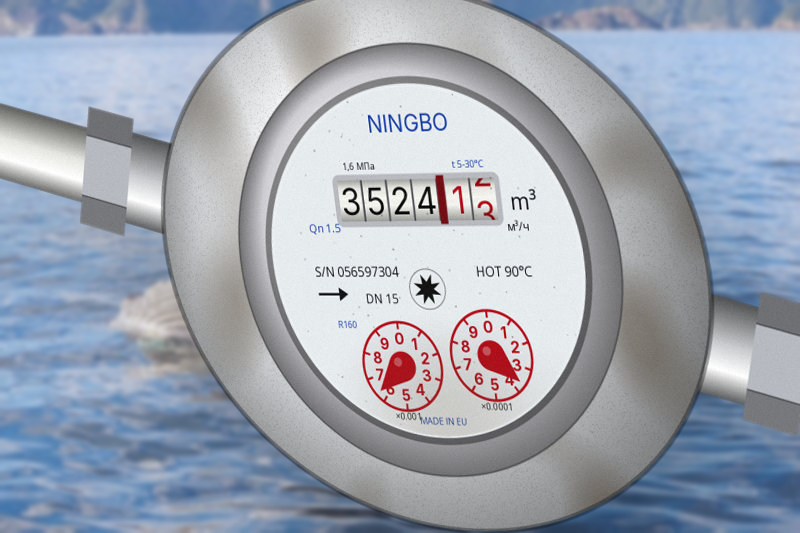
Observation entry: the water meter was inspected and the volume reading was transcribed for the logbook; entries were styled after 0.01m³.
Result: 3524.1263m³
